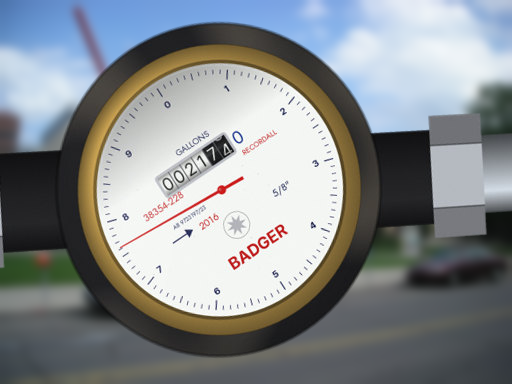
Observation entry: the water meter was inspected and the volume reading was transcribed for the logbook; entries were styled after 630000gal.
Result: 21737.6gal
